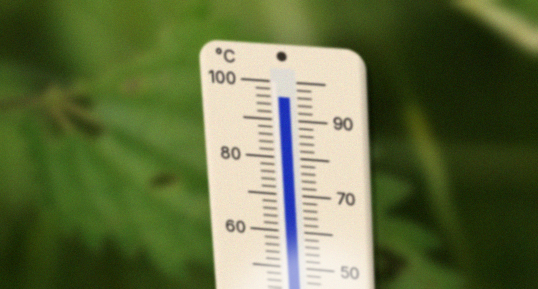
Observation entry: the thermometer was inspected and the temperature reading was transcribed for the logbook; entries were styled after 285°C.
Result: 96°C
